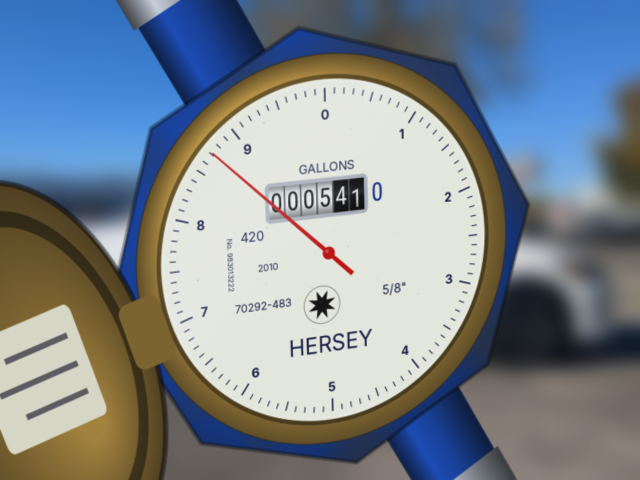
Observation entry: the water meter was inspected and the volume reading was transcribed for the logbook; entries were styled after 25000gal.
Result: 5408.7gal
